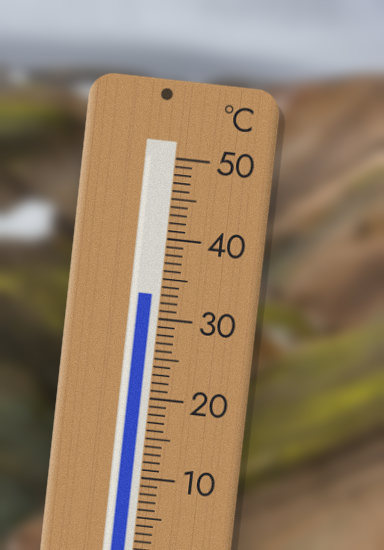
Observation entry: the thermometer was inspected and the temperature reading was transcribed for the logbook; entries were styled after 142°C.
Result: 33°C
